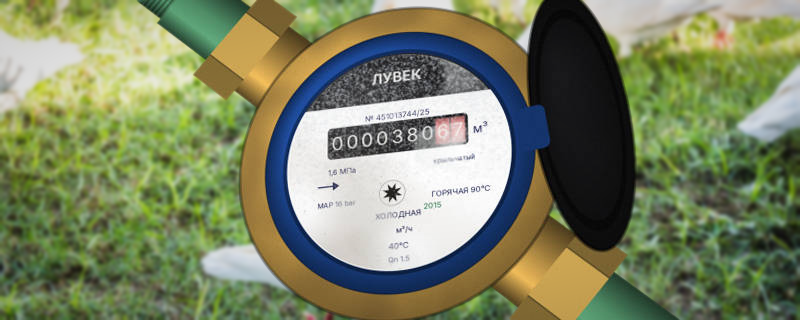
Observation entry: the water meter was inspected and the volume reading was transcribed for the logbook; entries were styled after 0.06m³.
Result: 380.67m³
